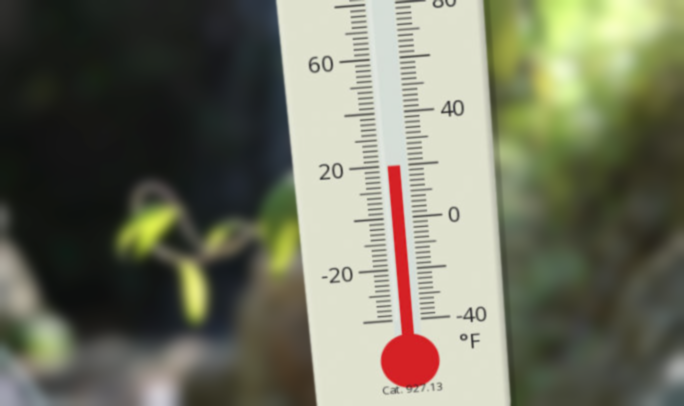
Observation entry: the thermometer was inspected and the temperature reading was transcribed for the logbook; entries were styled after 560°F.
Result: 20°F
